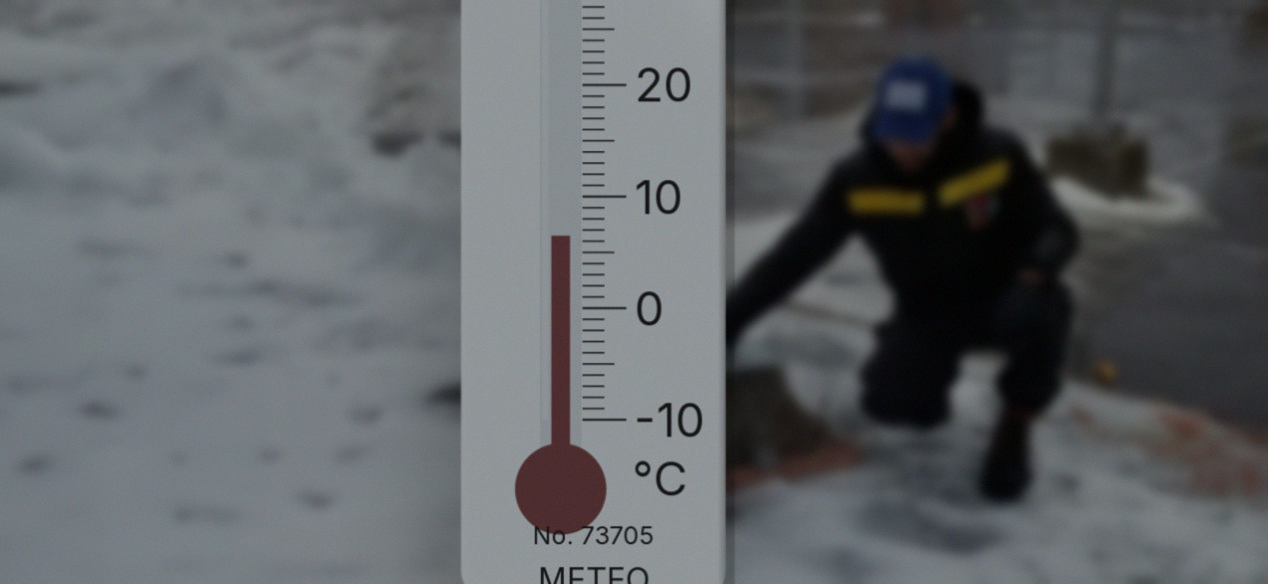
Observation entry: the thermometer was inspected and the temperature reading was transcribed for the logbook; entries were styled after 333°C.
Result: 6.5°C
